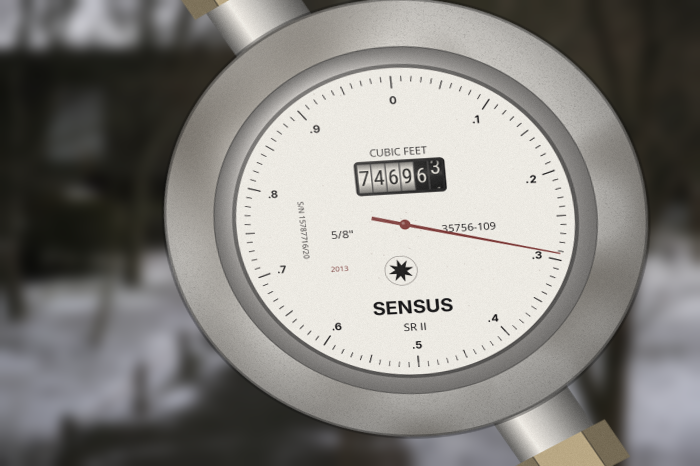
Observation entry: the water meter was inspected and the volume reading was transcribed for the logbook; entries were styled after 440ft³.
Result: 746963.29ft³
